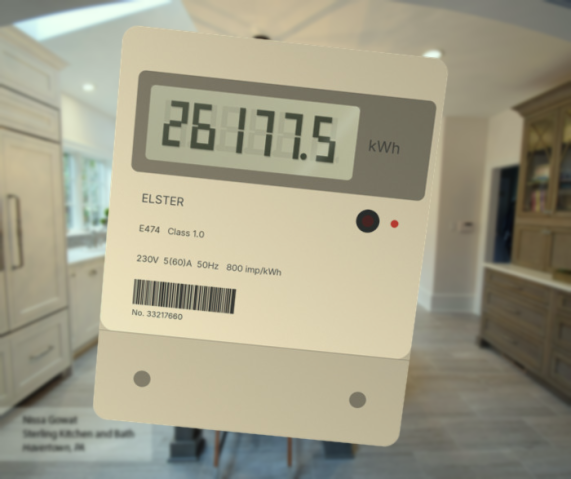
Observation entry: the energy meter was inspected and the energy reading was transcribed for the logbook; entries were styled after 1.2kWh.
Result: 26177.5kWh
